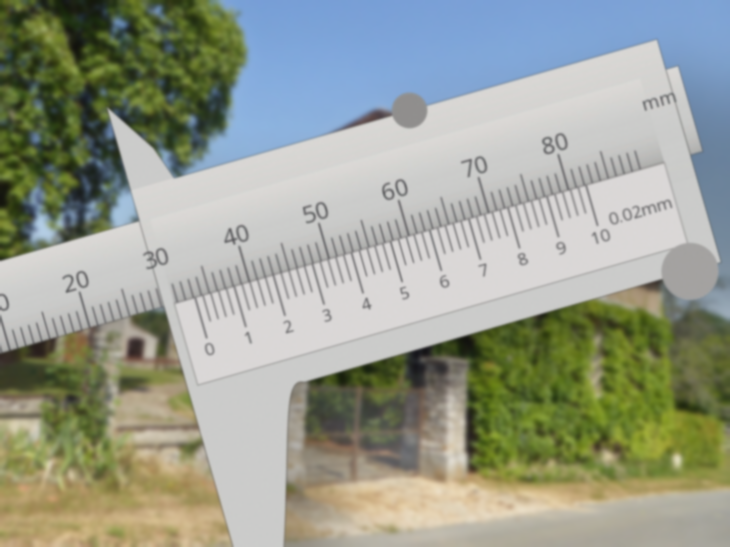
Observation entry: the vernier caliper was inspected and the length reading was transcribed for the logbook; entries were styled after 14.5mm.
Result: 33.2mm
